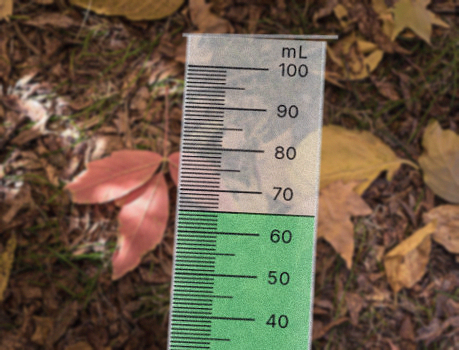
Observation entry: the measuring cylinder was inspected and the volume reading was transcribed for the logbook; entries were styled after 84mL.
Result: 65mL
